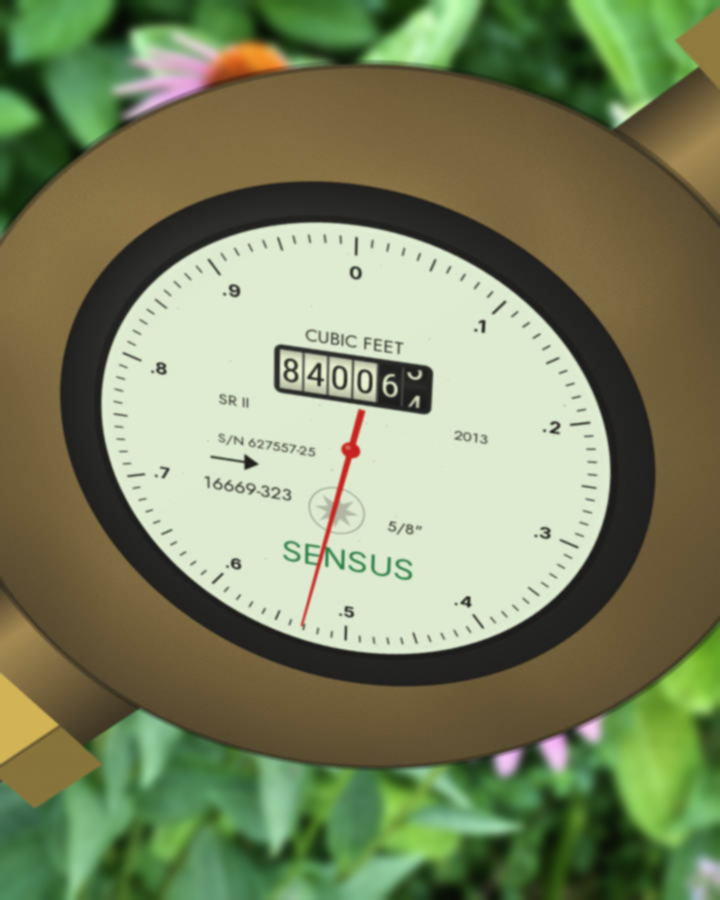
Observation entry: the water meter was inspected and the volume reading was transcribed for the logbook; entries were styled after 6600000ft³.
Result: 840063.53ft³
